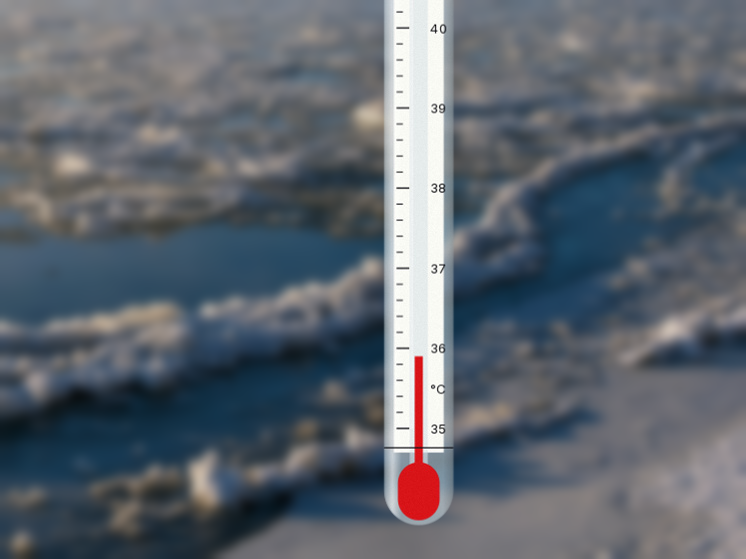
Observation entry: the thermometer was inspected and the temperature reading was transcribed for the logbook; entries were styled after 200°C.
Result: 35.9°C
